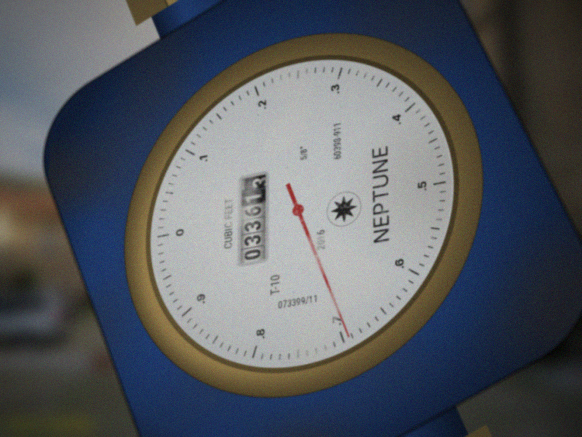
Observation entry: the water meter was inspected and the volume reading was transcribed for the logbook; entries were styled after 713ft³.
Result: 33612.69ft³
